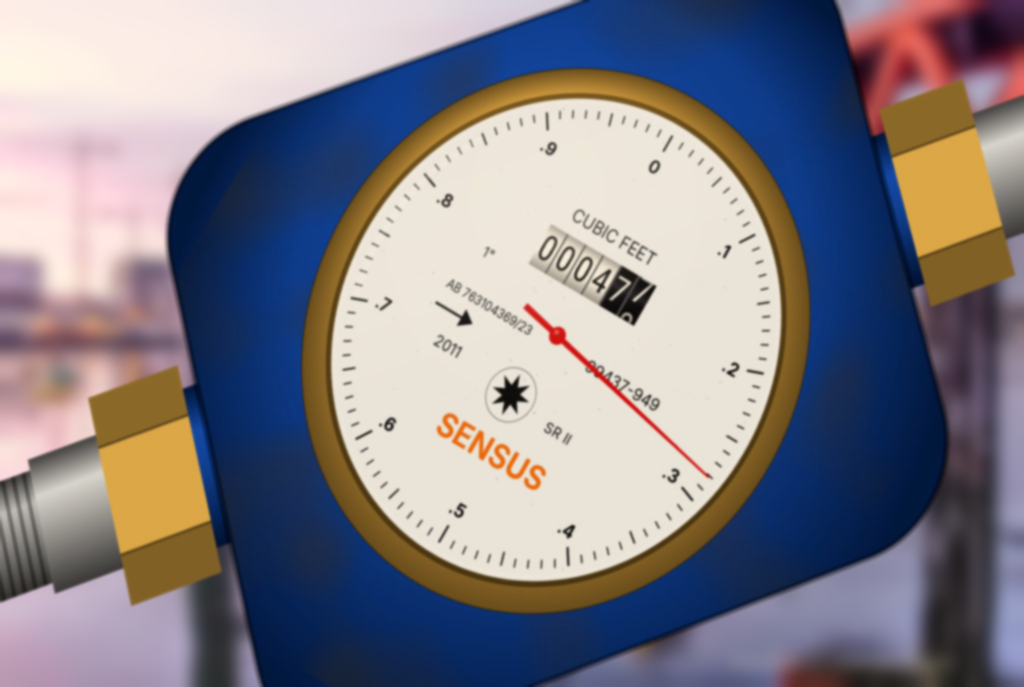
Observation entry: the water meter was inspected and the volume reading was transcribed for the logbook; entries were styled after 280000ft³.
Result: 477.28ft³
